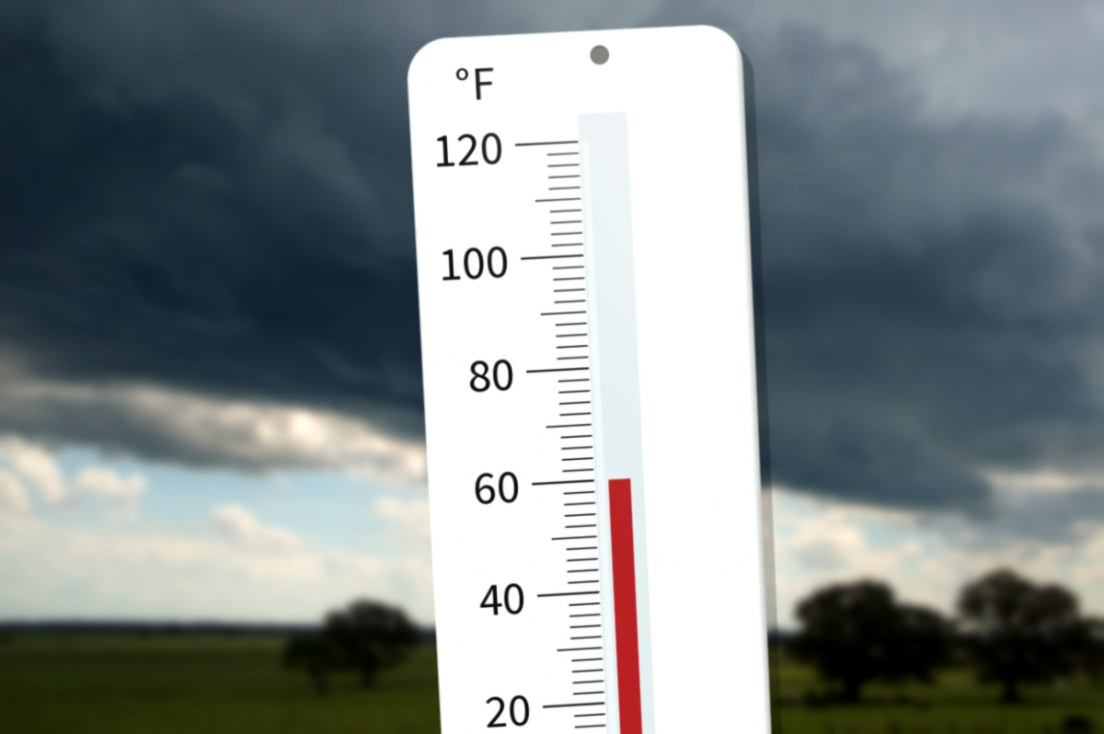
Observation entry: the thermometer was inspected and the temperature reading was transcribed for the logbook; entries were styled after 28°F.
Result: 60°F
